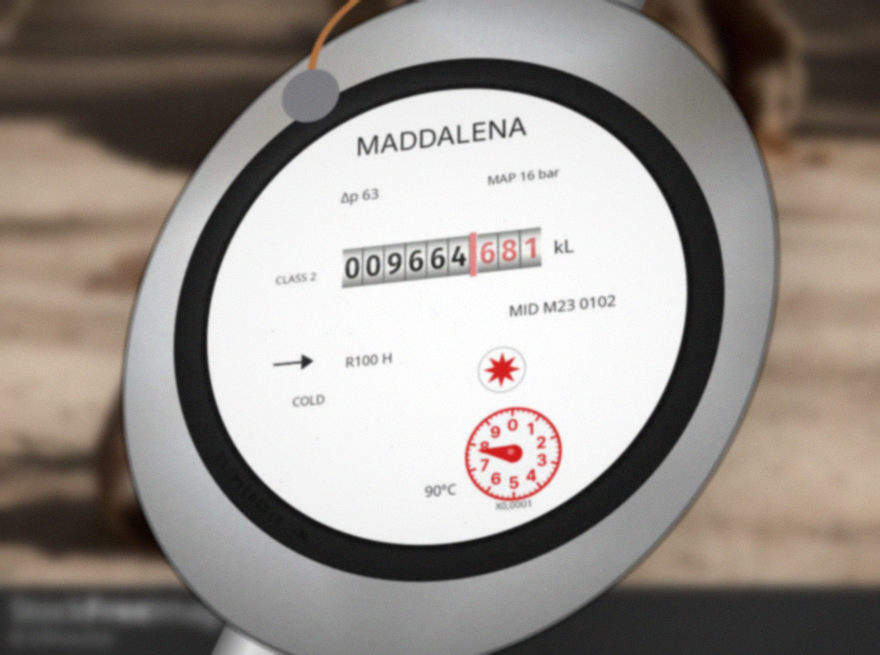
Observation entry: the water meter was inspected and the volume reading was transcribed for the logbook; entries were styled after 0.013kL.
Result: 9664.6817kL
